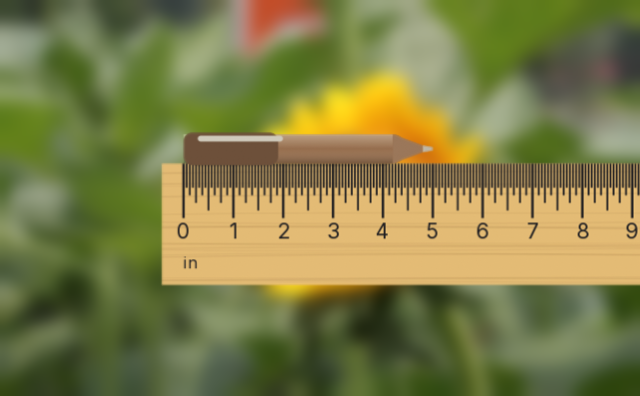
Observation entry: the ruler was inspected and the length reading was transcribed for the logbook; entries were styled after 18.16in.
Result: 5in
